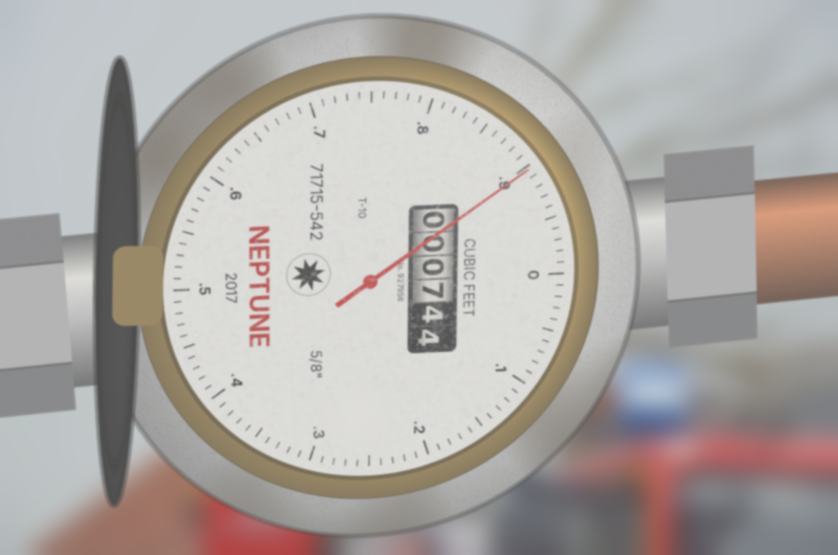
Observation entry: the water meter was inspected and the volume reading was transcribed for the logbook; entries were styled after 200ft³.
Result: 743.90ft³
